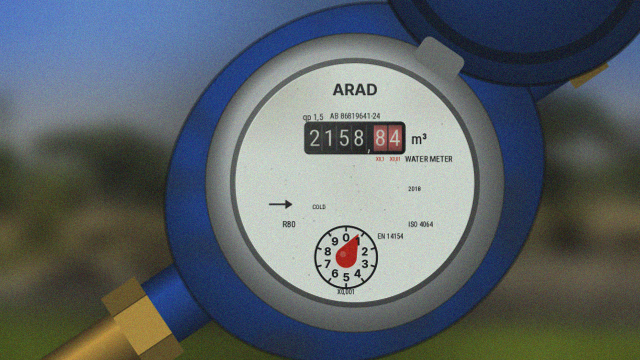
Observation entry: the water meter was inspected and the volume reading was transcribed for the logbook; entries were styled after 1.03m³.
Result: 2158.840m³
